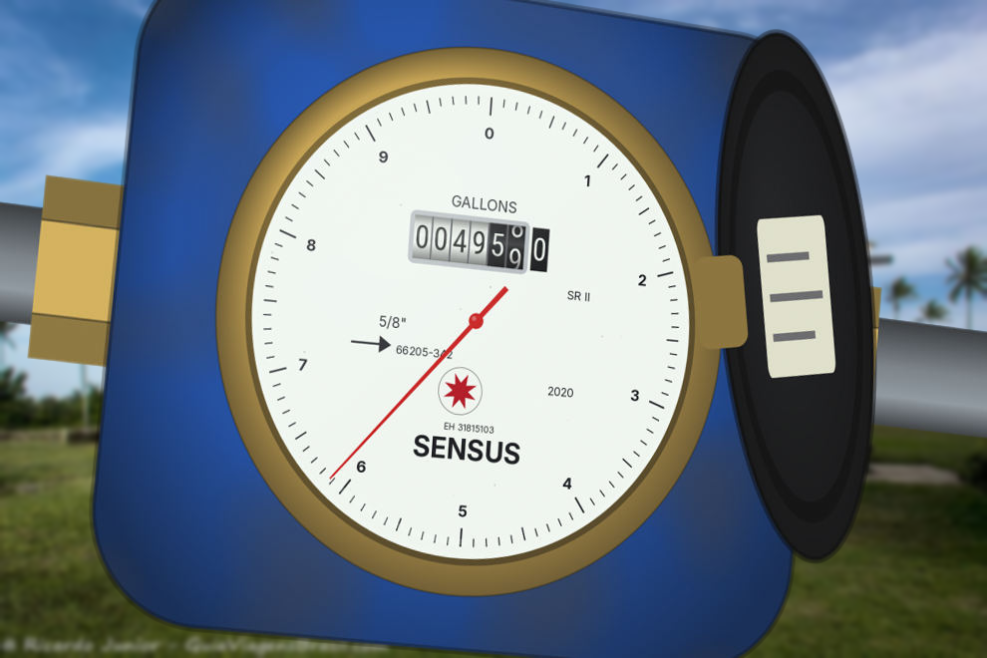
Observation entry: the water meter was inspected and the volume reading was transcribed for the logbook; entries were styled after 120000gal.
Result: 49586.1gal
